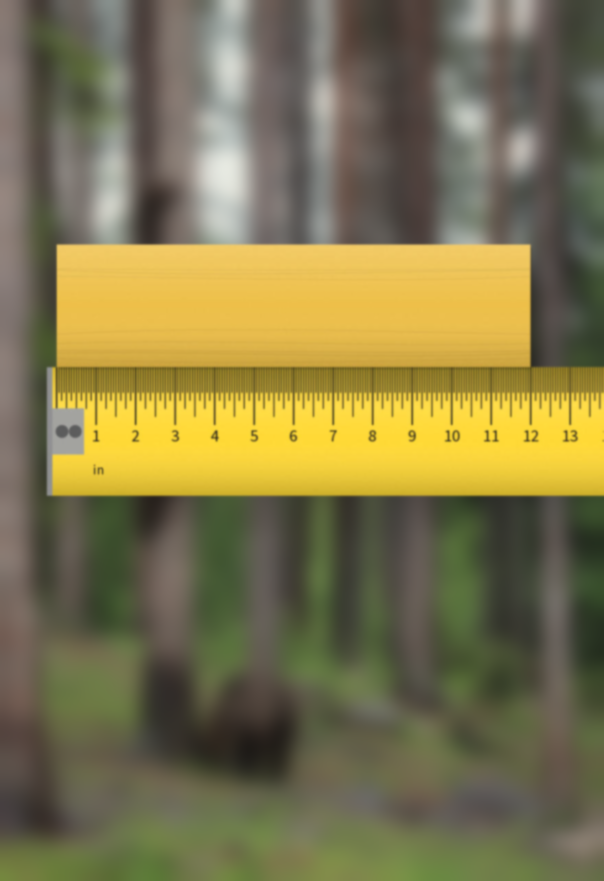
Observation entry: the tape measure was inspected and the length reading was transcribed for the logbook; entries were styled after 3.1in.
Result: 12in
